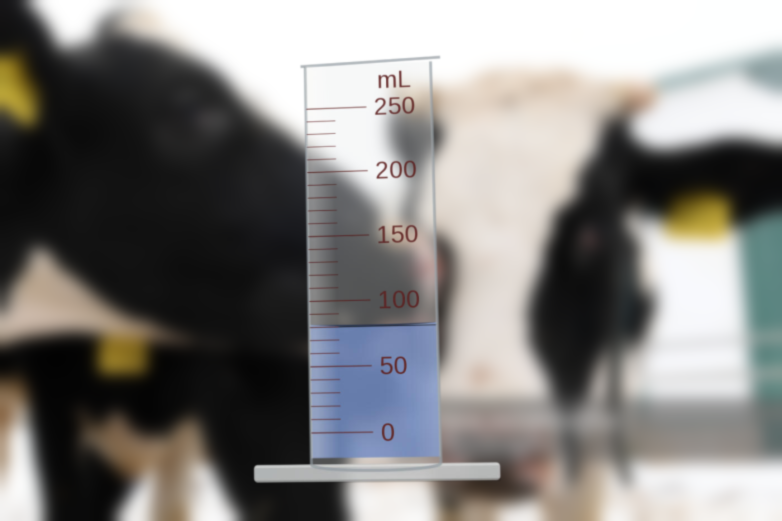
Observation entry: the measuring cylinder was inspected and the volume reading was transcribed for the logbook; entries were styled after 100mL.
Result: 80mL
